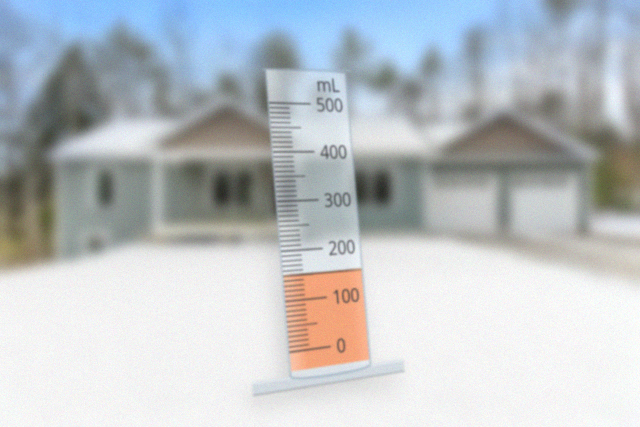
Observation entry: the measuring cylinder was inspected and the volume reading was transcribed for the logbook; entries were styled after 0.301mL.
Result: 150mL
